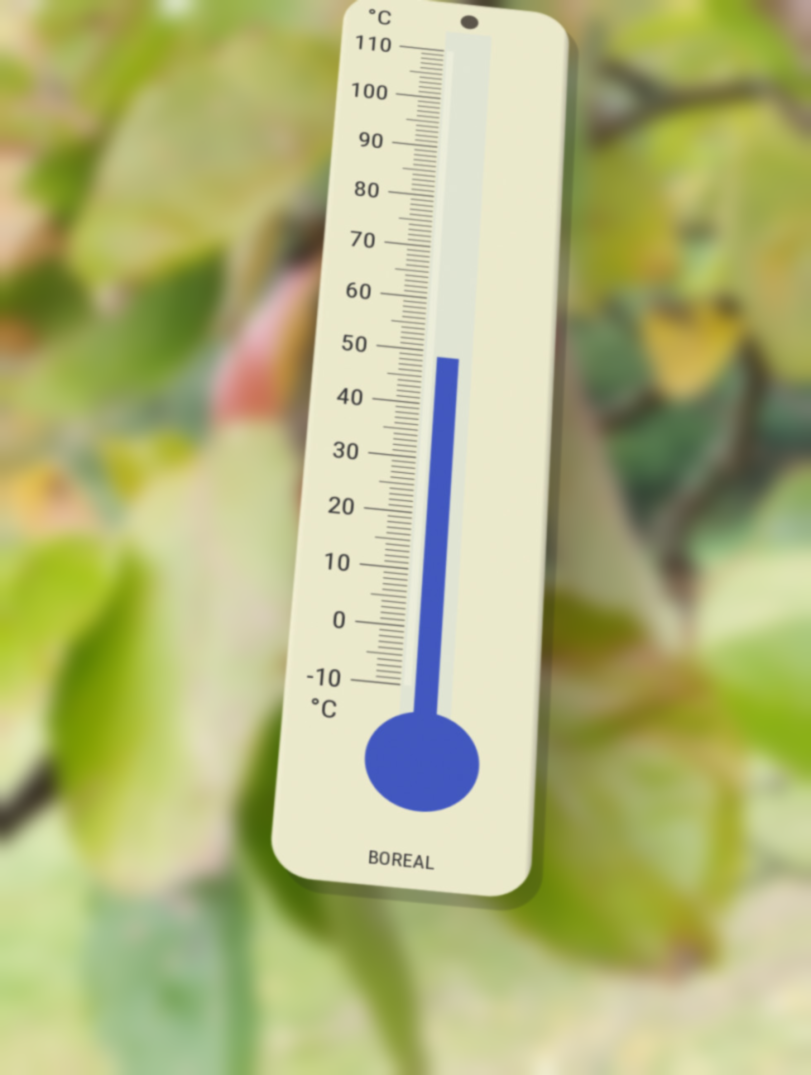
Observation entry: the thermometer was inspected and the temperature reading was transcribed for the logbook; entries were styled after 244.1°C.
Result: 49°C
